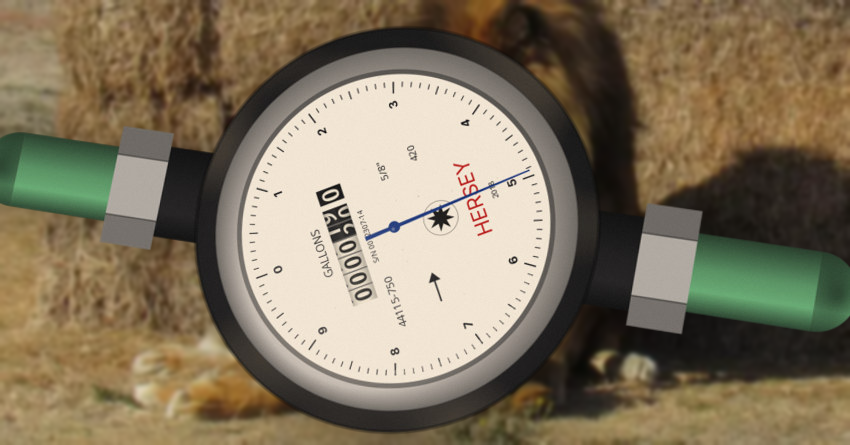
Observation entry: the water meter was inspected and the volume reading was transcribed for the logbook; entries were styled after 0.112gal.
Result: 194.9gal
